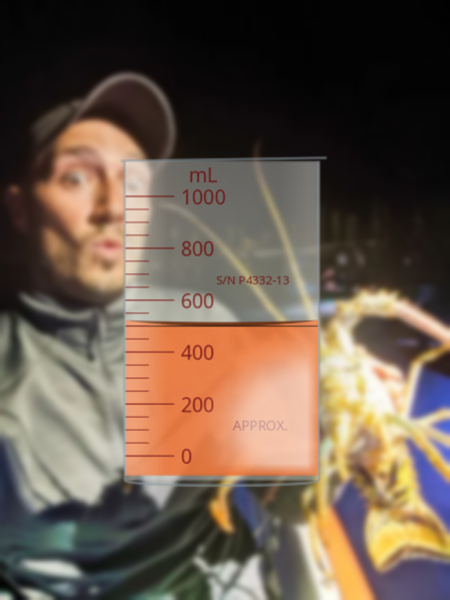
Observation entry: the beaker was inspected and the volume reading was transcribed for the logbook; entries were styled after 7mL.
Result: 500mL
